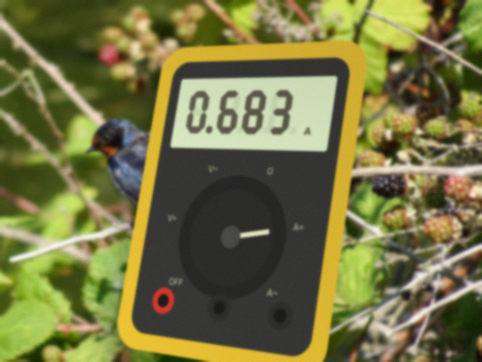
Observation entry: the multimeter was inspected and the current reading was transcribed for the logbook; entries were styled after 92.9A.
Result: 0.683A
